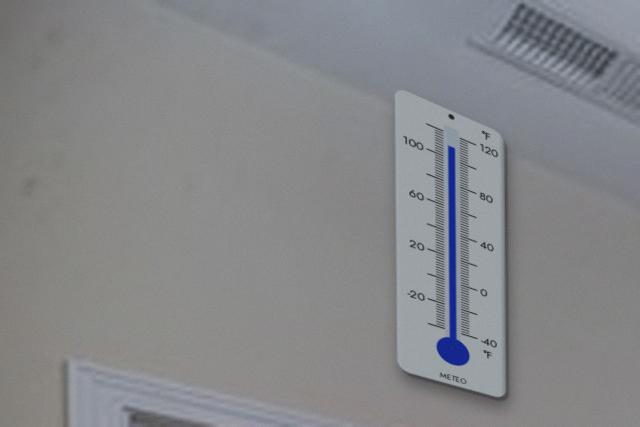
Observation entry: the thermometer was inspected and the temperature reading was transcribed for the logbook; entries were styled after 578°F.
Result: 110°F
